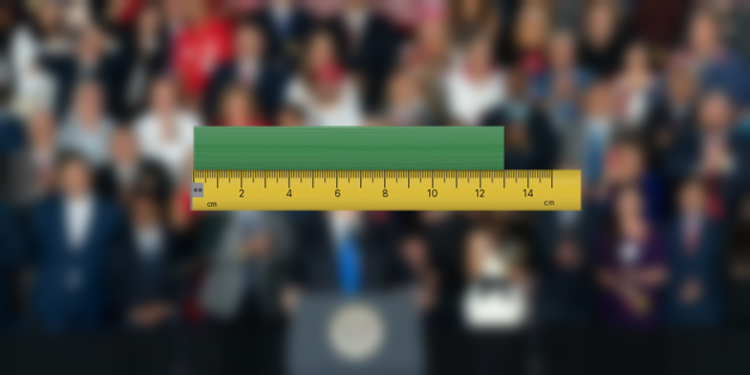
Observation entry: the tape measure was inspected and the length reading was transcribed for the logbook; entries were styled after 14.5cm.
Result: 13cm
